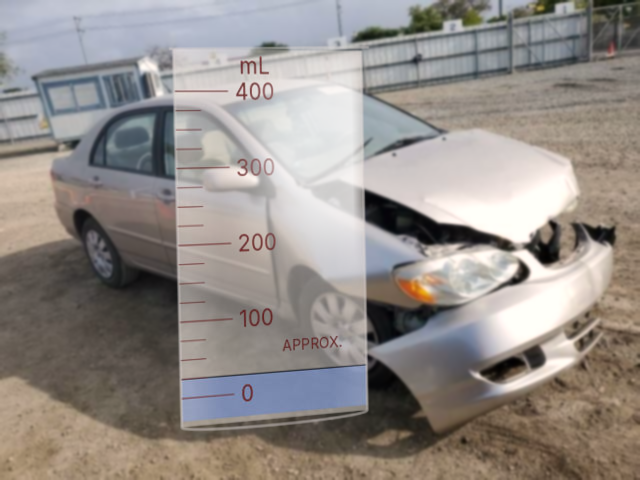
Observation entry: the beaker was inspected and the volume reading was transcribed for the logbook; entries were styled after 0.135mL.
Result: 25mL
